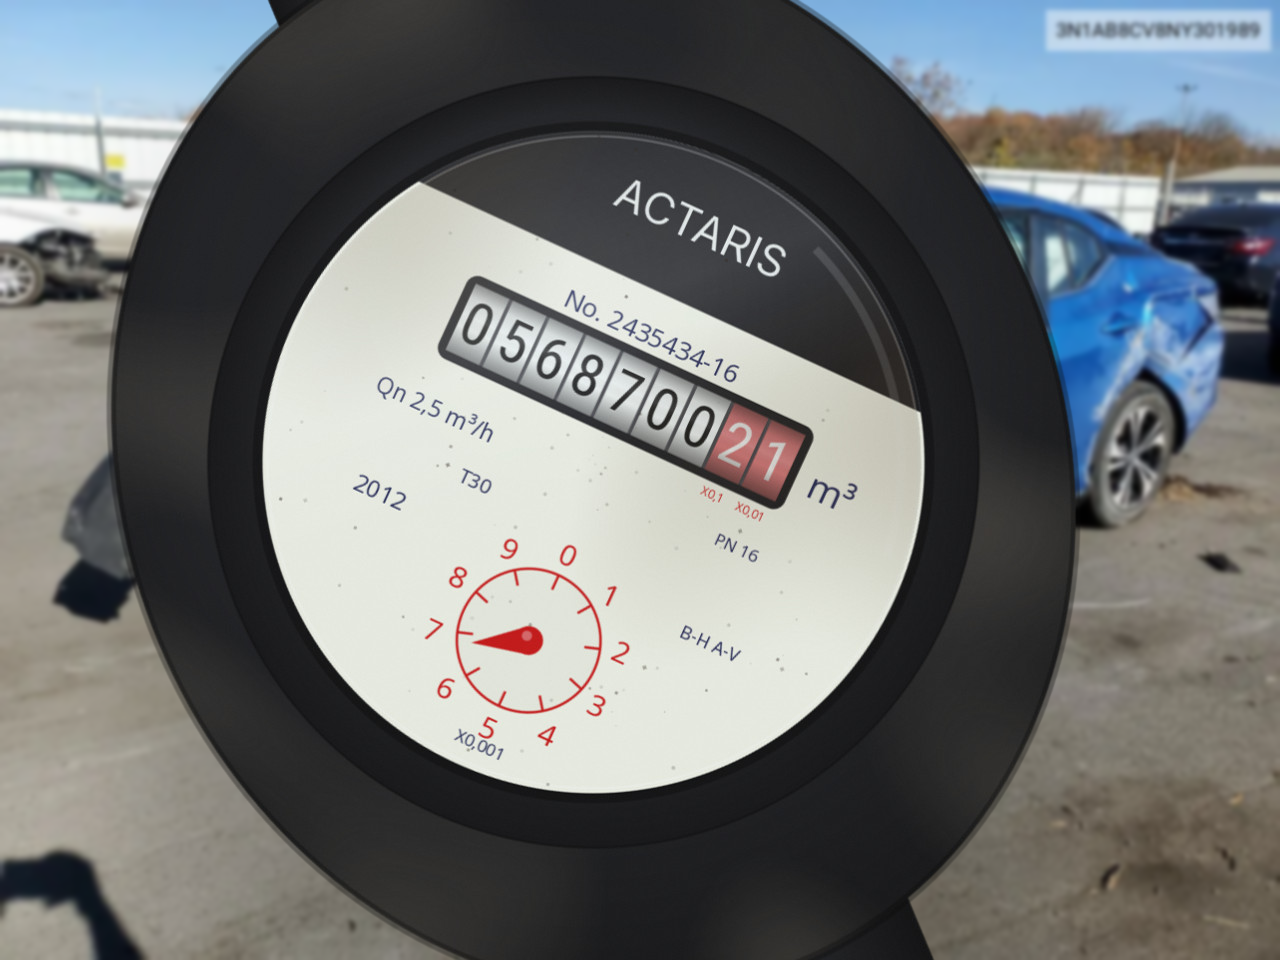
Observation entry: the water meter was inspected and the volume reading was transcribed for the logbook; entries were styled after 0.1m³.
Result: 568700.216m³
